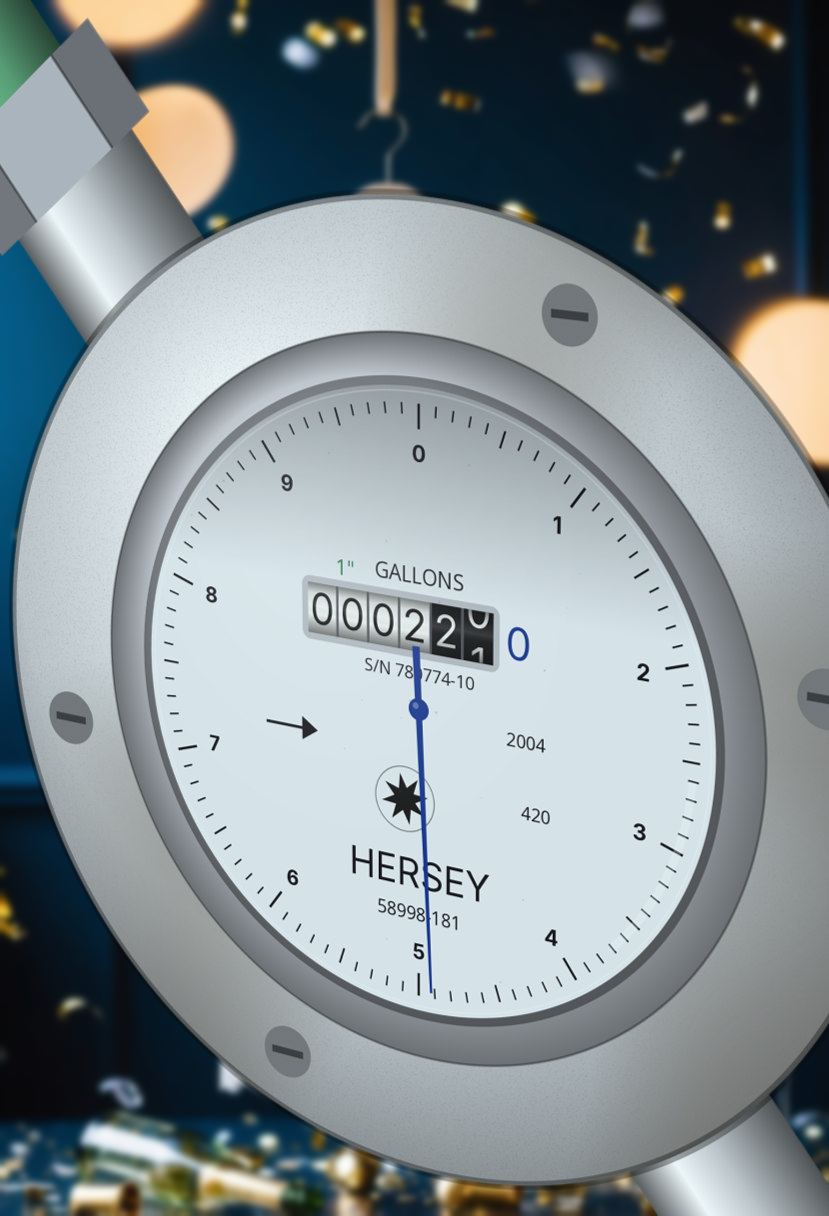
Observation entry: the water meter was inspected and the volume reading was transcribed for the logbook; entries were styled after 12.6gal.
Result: 2204.9gal
